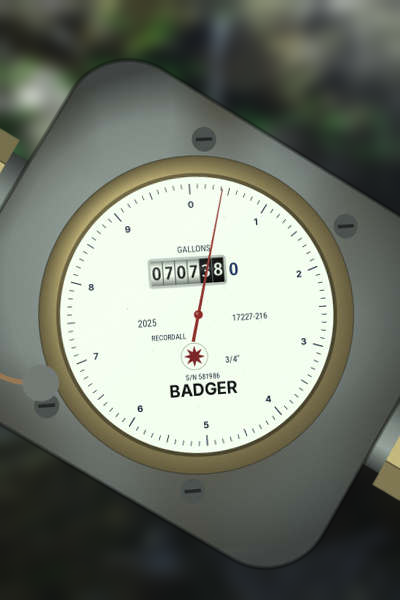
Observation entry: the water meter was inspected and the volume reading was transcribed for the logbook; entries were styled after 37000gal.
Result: 707380.4gal
